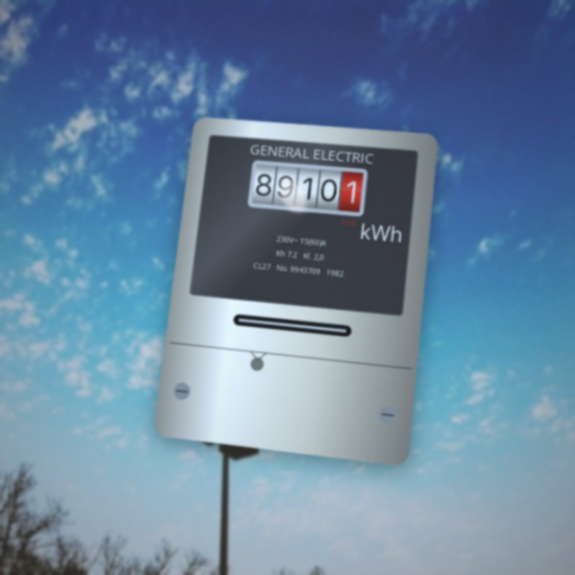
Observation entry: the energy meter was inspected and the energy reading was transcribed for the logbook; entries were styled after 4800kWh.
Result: 8910.1kWh
